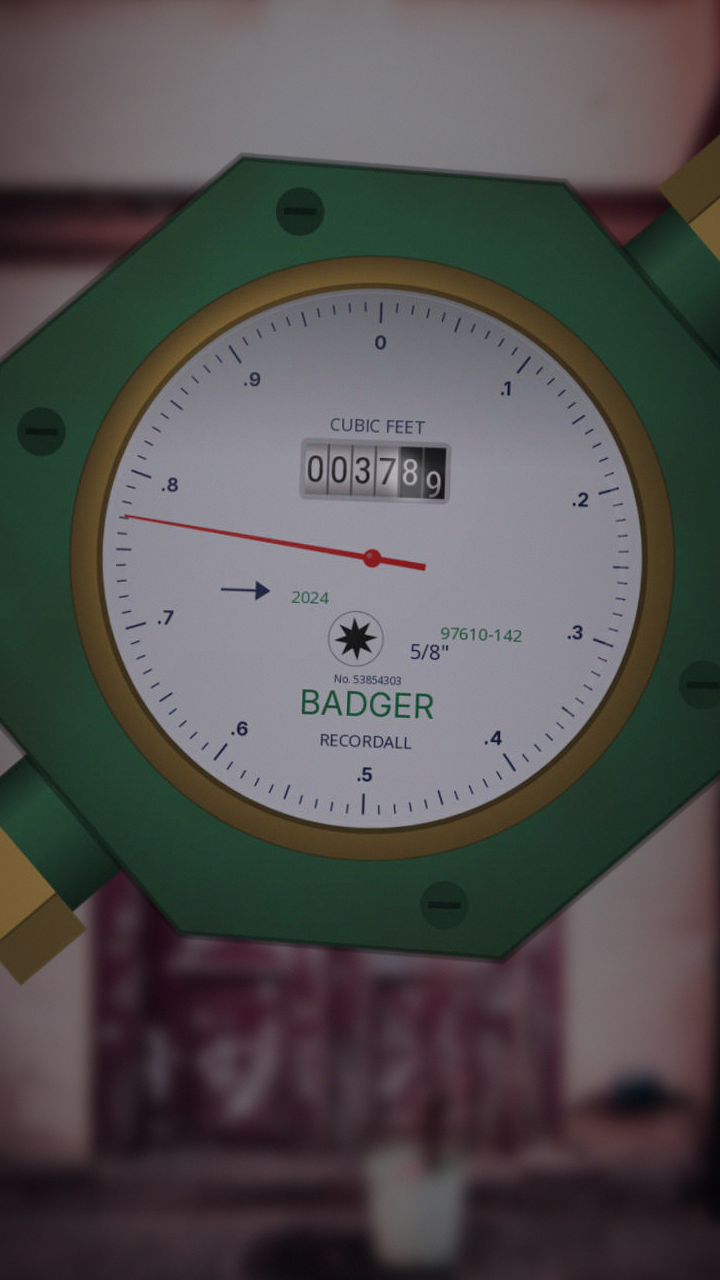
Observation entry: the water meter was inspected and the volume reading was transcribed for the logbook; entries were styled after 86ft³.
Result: 3788.77ft³
